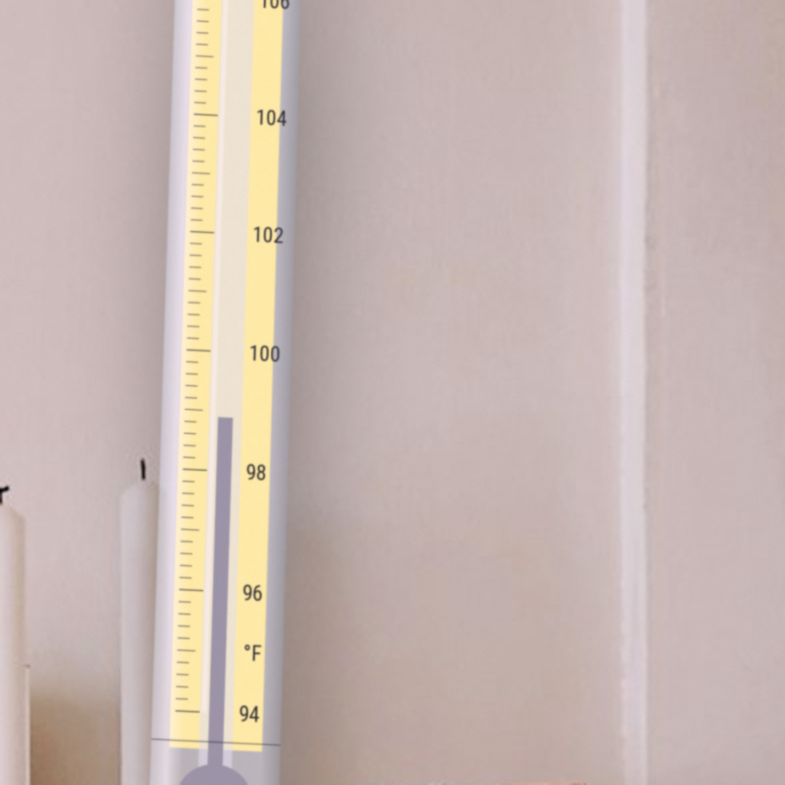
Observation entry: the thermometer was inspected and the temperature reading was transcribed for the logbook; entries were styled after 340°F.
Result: 98.9°F
